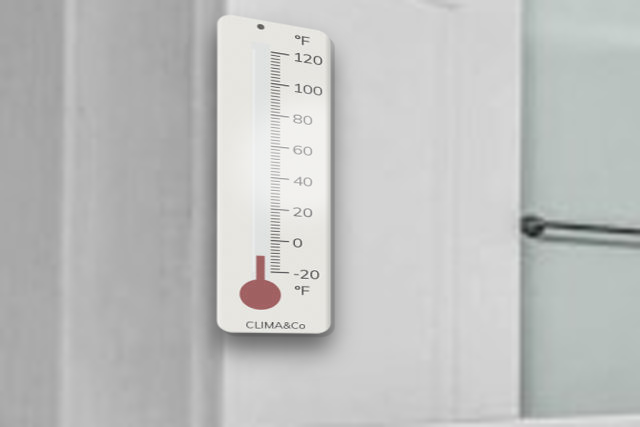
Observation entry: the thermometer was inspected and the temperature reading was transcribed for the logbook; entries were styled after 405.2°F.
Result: -10°F
